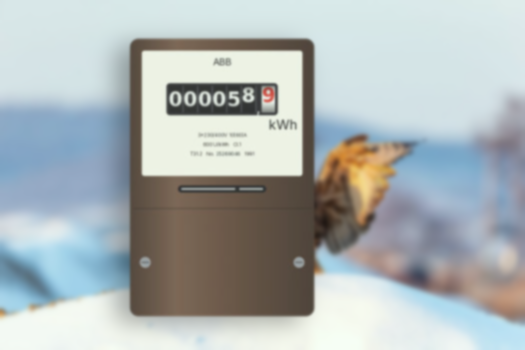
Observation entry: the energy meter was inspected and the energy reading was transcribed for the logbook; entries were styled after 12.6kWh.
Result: 58.9kWh
